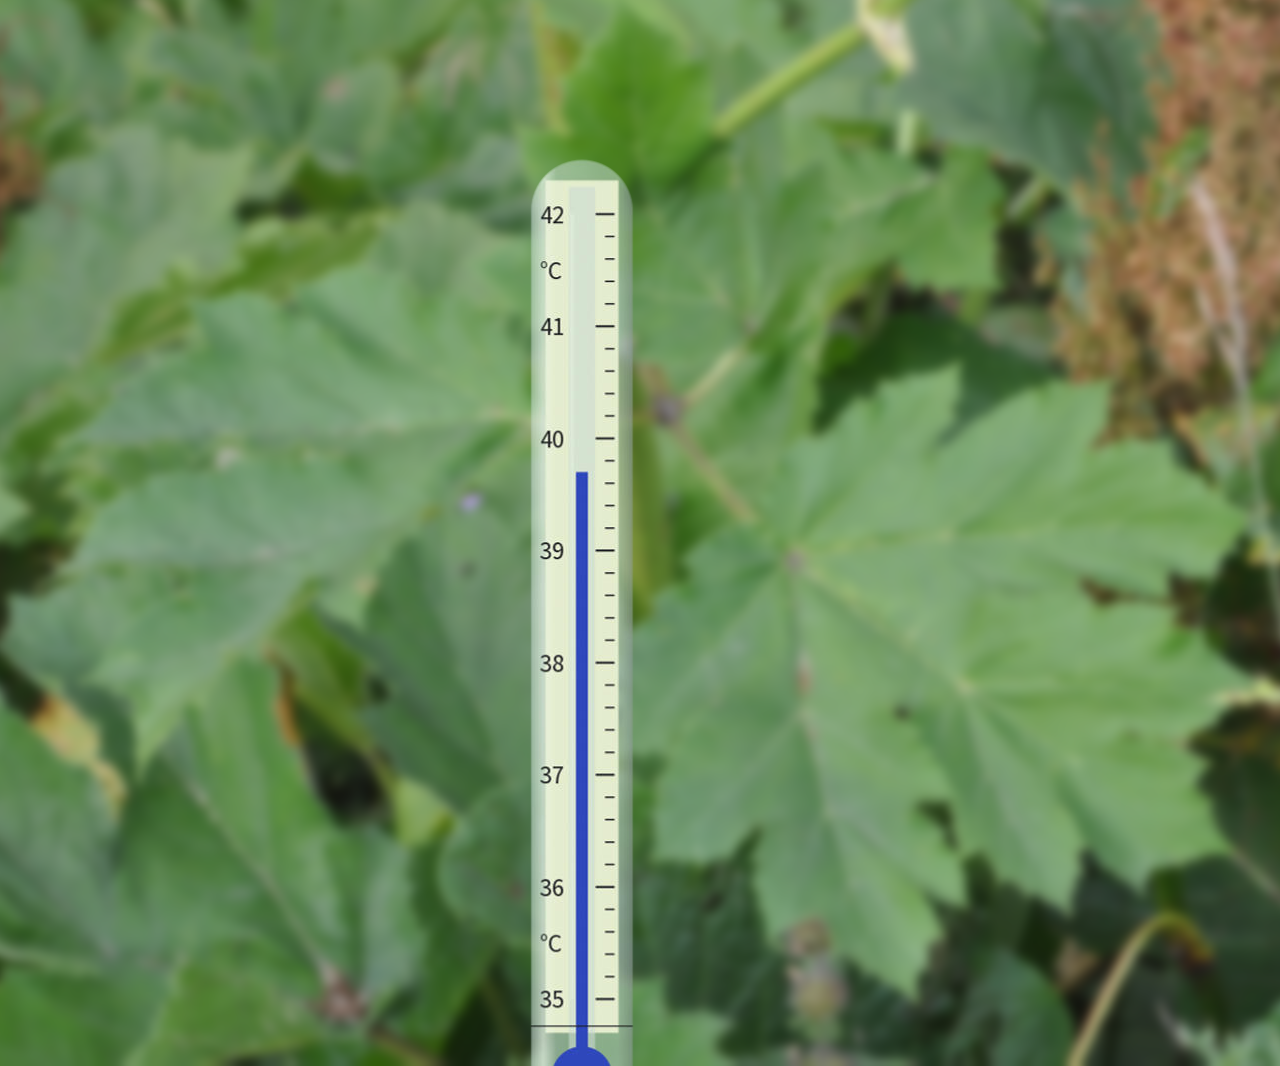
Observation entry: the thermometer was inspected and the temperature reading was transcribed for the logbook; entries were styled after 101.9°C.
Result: 39.7°C
